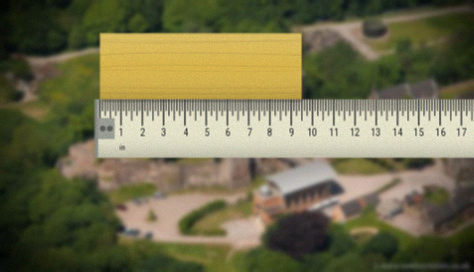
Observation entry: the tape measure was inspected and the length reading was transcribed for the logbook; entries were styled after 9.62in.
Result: 9.5in
